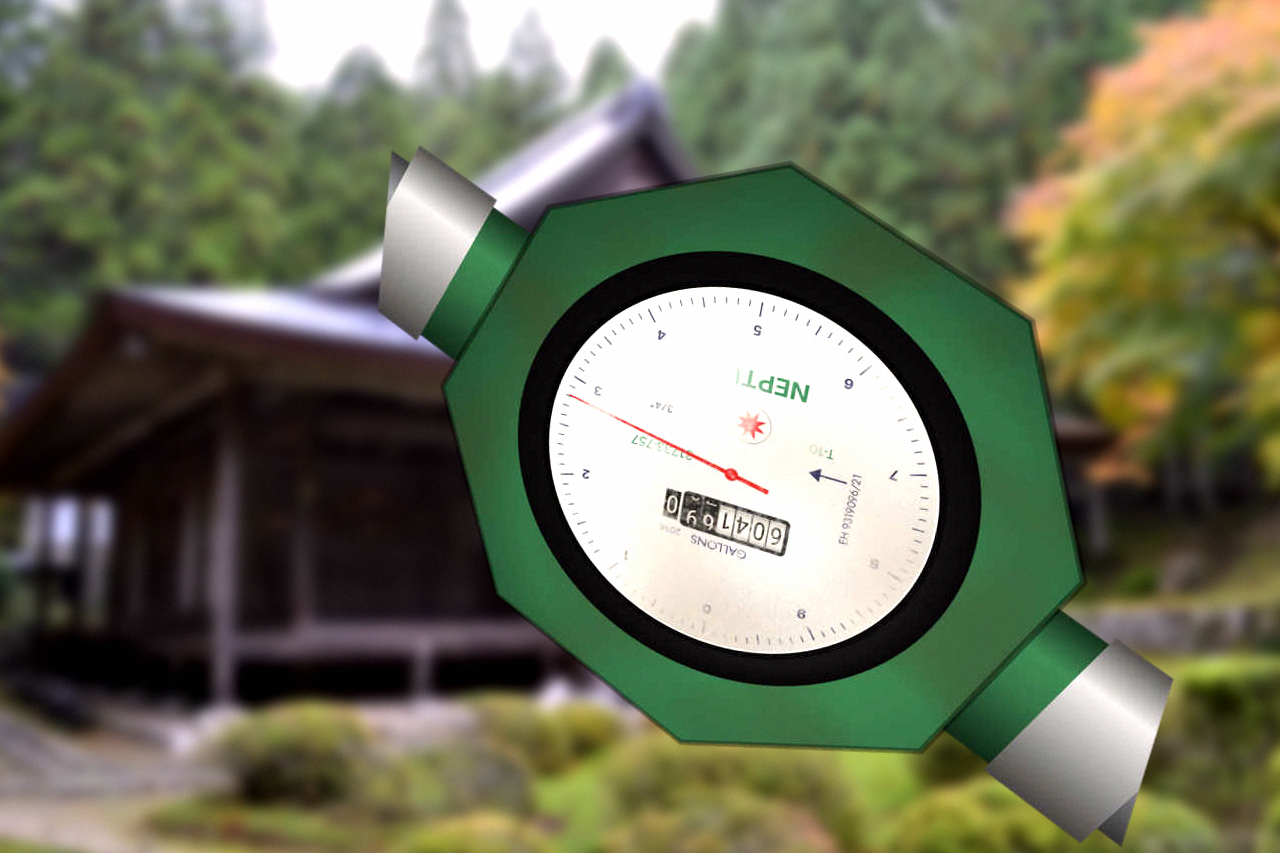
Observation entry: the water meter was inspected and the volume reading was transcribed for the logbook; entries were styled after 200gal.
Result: 6041692.8gal
